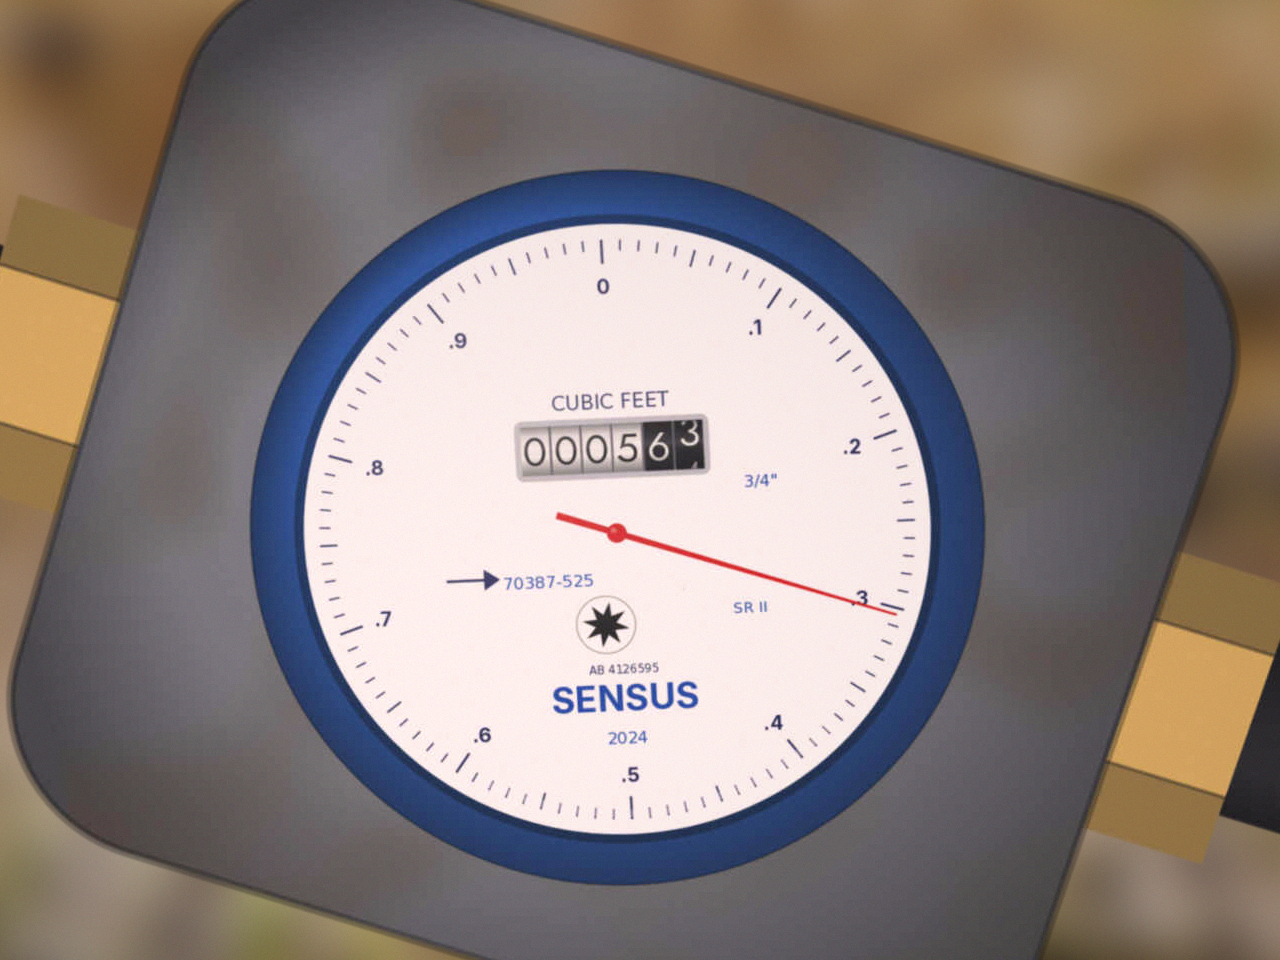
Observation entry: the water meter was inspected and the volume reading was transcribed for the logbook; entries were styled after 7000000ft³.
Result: 563.30ft³
